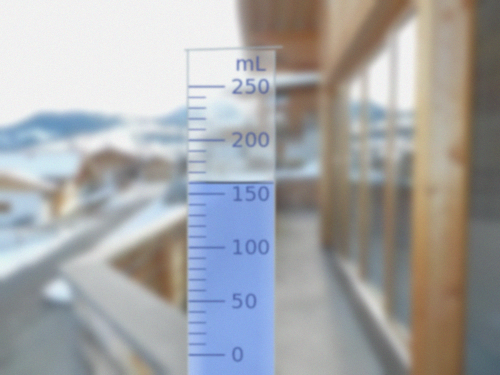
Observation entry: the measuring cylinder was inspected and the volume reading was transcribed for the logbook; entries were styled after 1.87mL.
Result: 160mL
